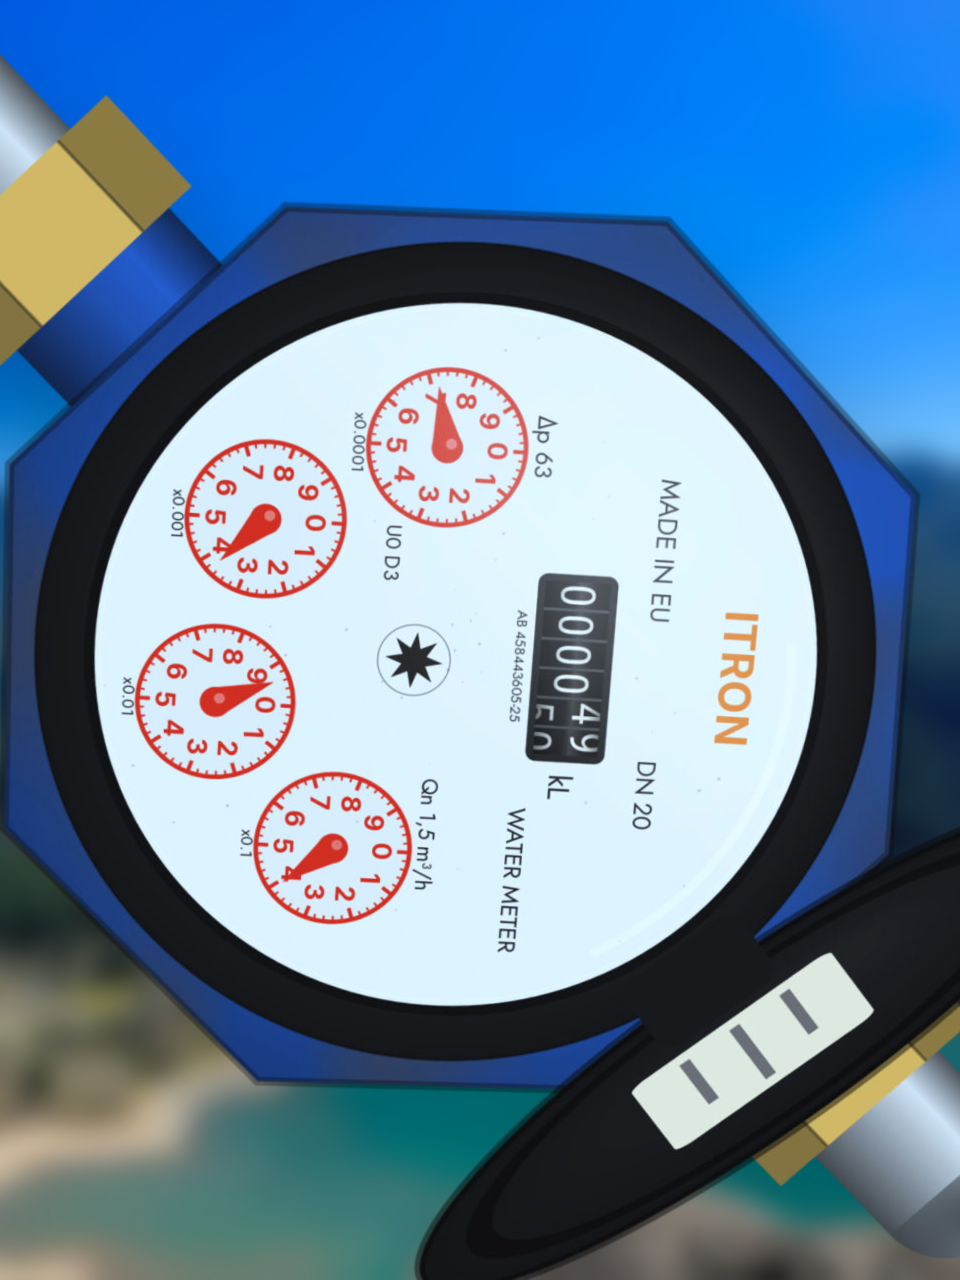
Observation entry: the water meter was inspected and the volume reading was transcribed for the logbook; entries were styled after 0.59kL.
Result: 49.3937kL
